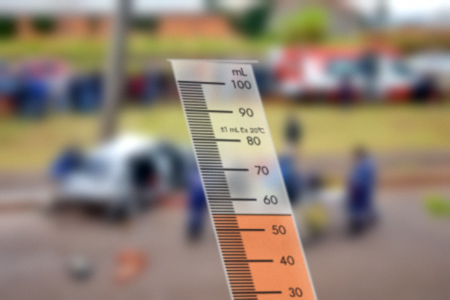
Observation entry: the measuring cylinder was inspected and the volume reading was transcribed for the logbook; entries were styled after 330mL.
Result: 55mL
